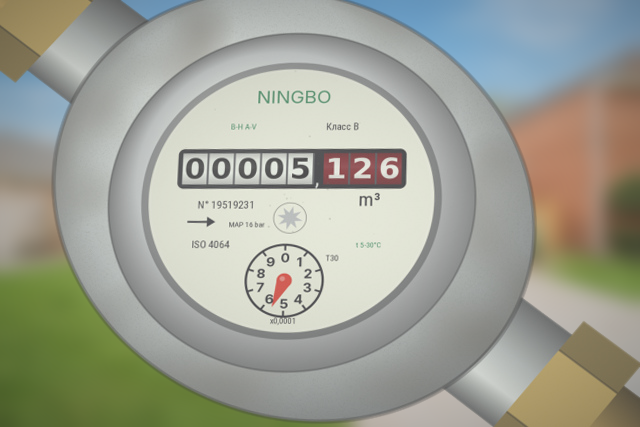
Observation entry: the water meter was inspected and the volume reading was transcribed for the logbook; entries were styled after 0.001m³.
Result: 5.1265m³
